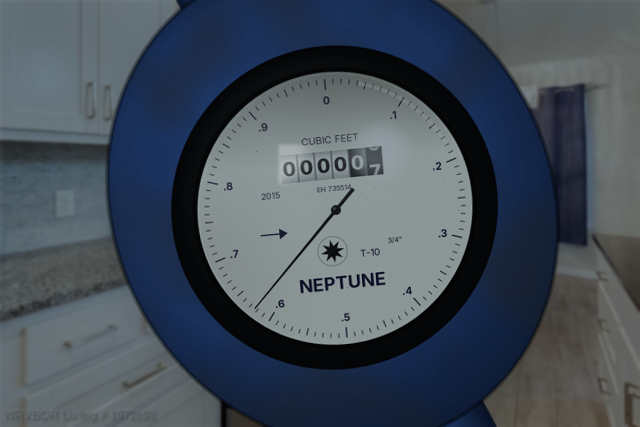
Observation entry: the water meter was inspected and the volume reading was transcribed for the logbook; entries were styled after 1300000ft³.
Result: 6.62ft³
